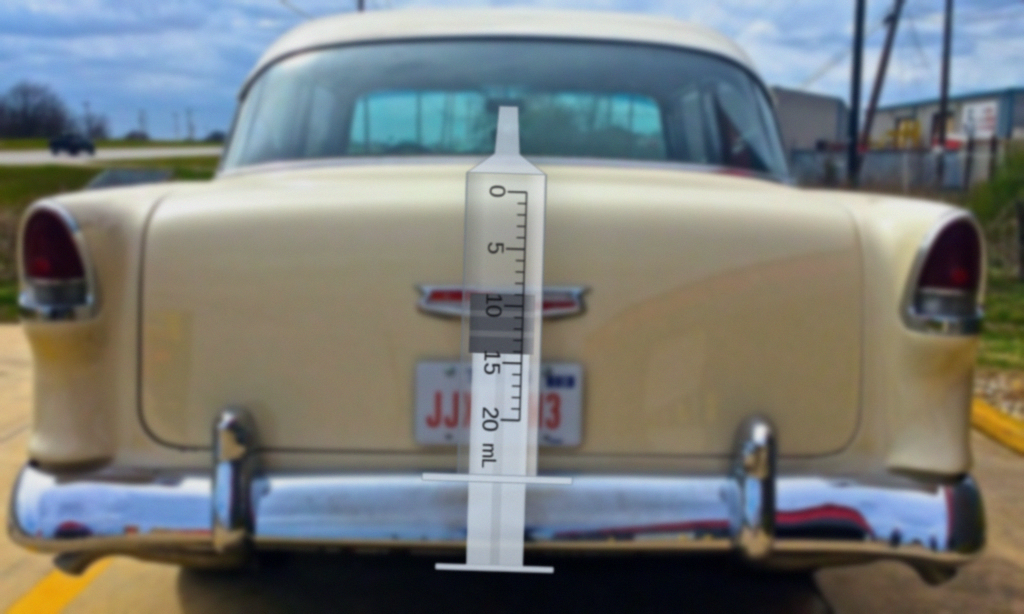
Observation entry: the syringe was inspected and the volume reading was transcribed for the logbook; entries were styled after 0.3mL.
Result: 9mL
